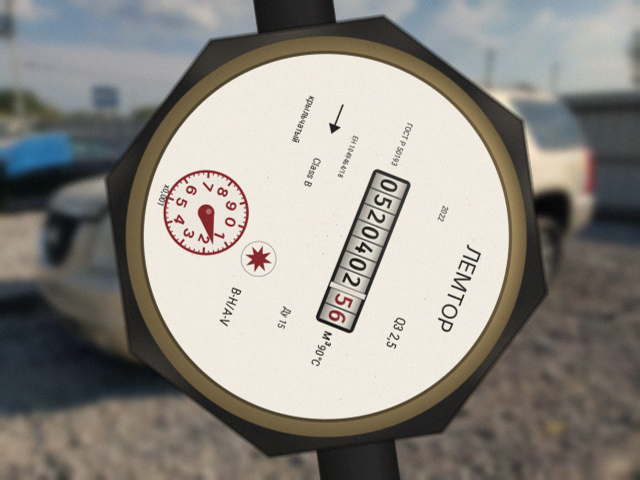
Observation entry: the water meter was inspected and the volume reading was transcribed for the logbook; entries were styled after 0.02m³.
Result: 520402.561m³
